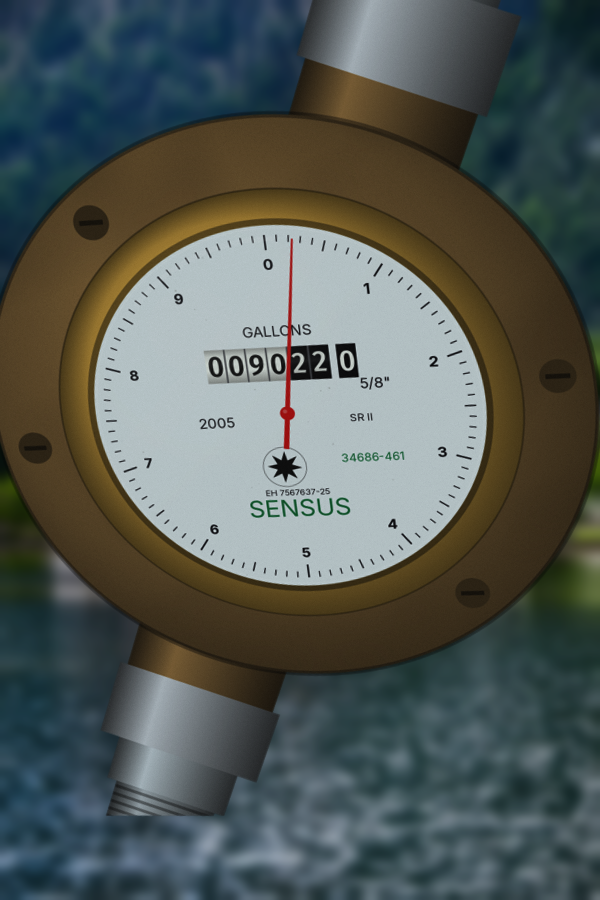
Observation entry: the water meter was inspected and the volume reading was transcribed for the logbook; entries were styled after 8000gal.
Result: 90220.2gal
